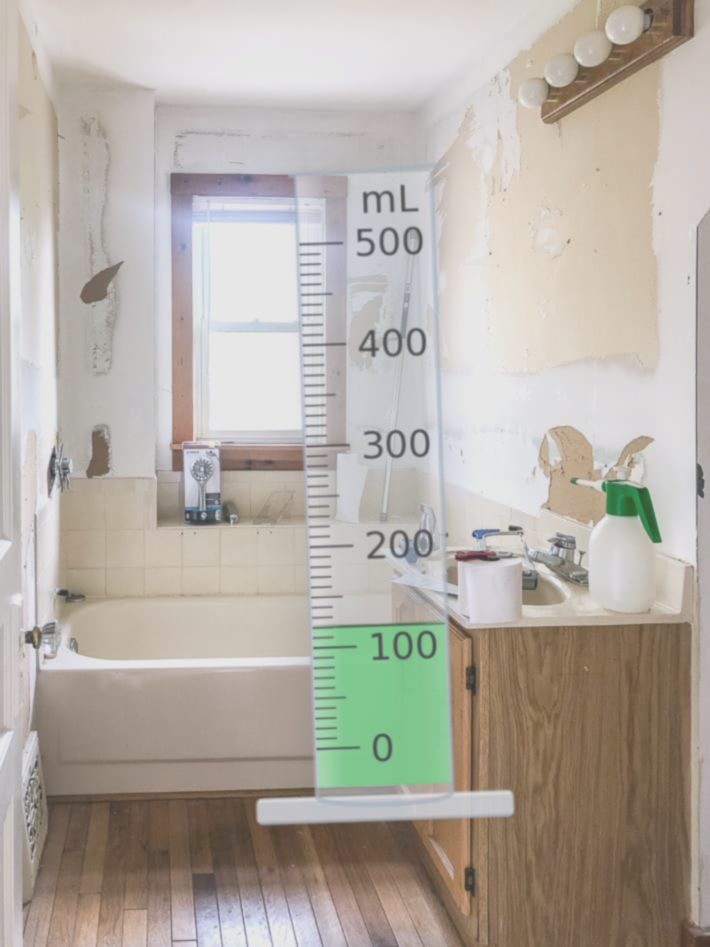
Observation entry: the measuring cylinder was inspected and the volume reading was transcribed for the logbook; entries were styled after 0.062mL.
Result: 120mL
